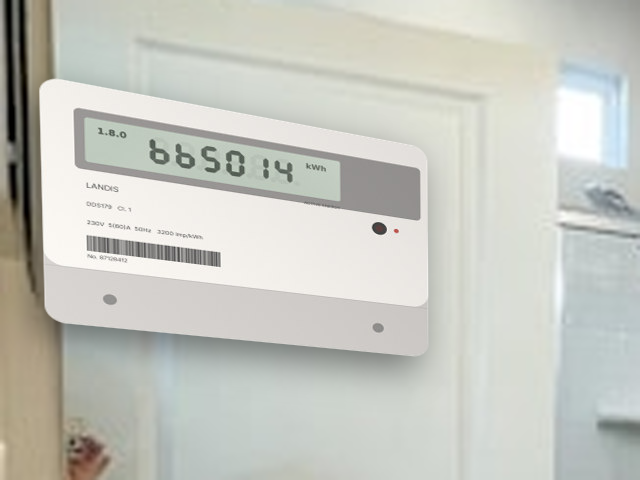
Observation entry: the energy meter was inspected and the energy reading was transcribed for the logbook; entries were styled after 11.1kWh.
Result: 665014kWh
